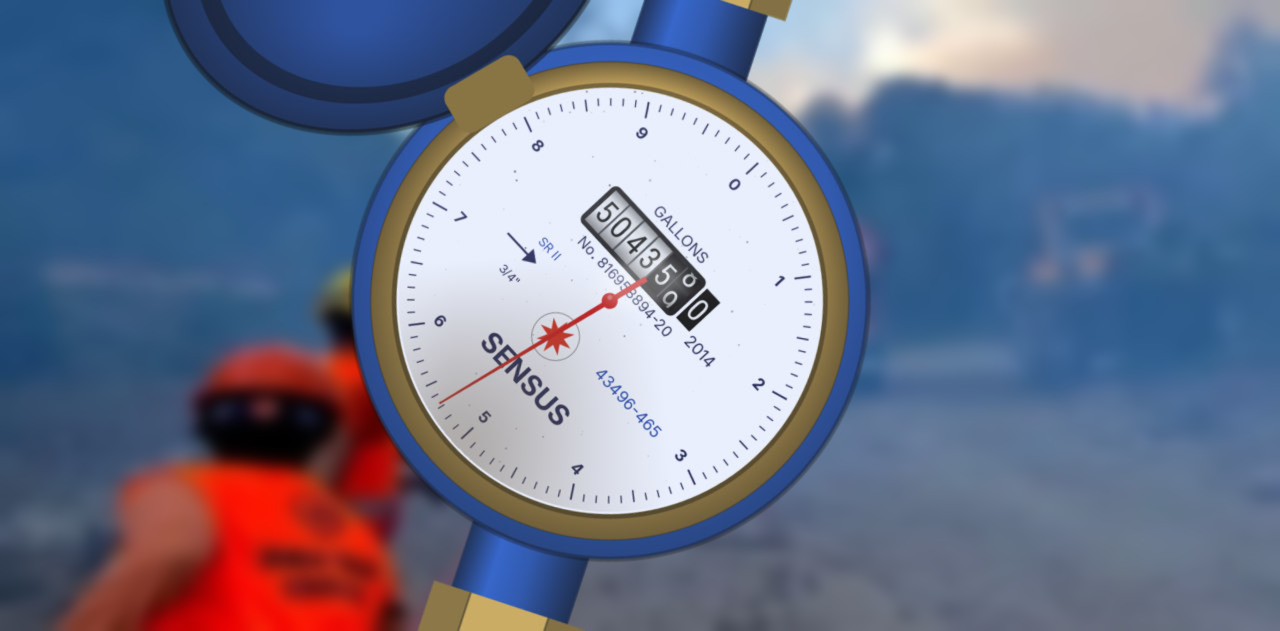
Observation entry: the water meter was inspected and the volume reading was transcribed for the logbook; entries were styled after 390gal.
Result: 5043585.3gal
